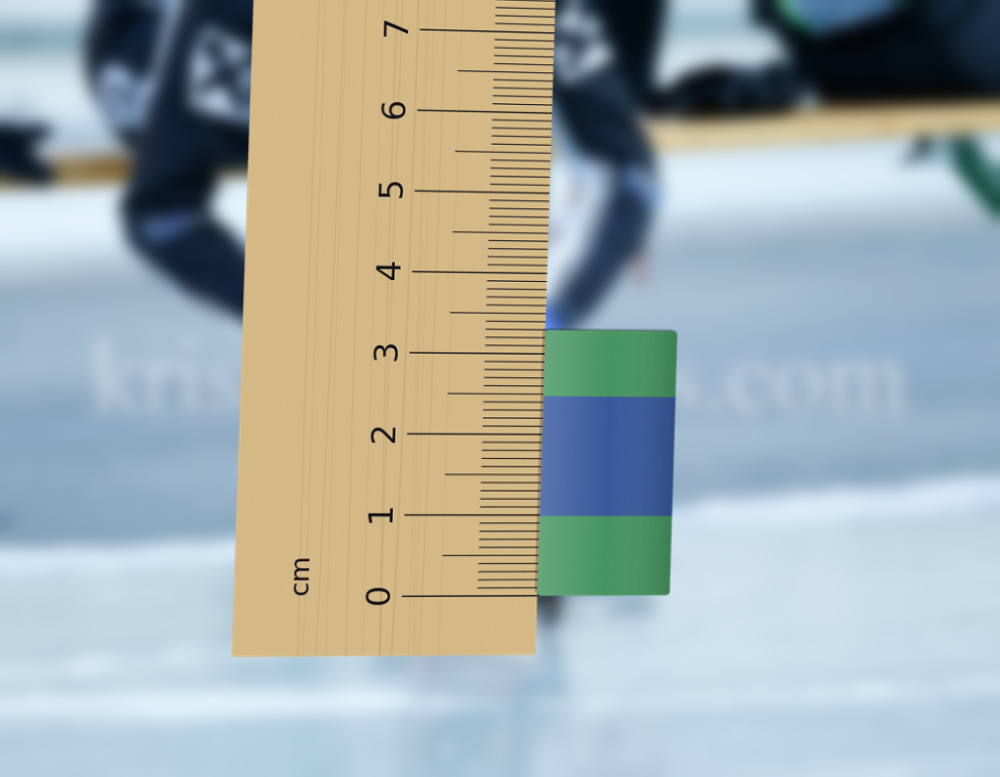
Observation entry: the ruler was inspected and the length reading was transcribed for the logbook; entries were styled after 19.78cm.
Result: 3.3cm
